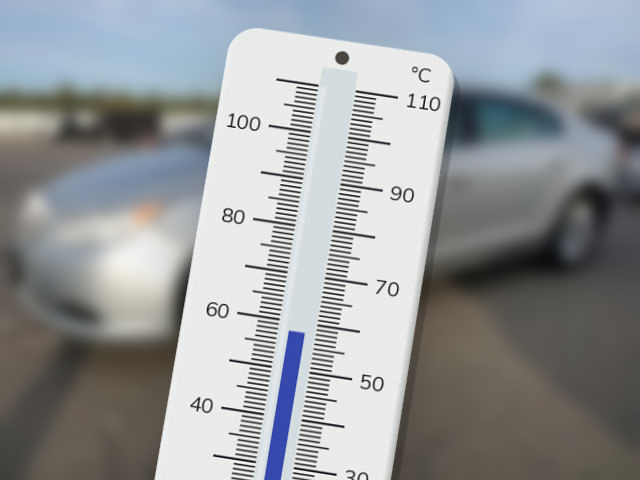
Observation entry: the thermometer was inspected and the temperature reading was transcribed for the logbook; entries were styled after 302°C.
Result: 58°C
